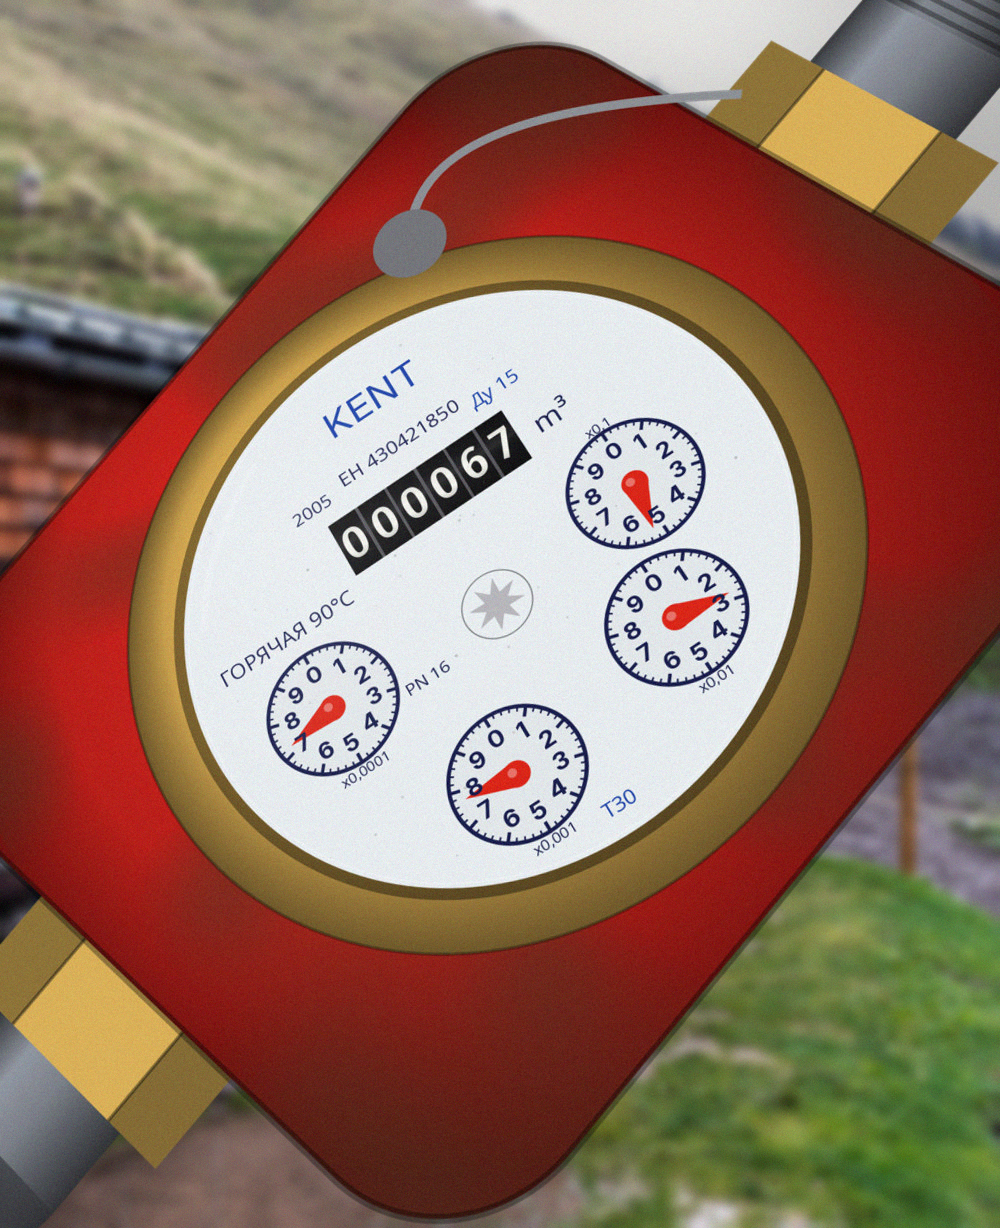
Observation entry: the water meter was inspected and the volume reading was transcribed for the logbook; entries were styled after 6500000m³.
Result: 67.5277m³
